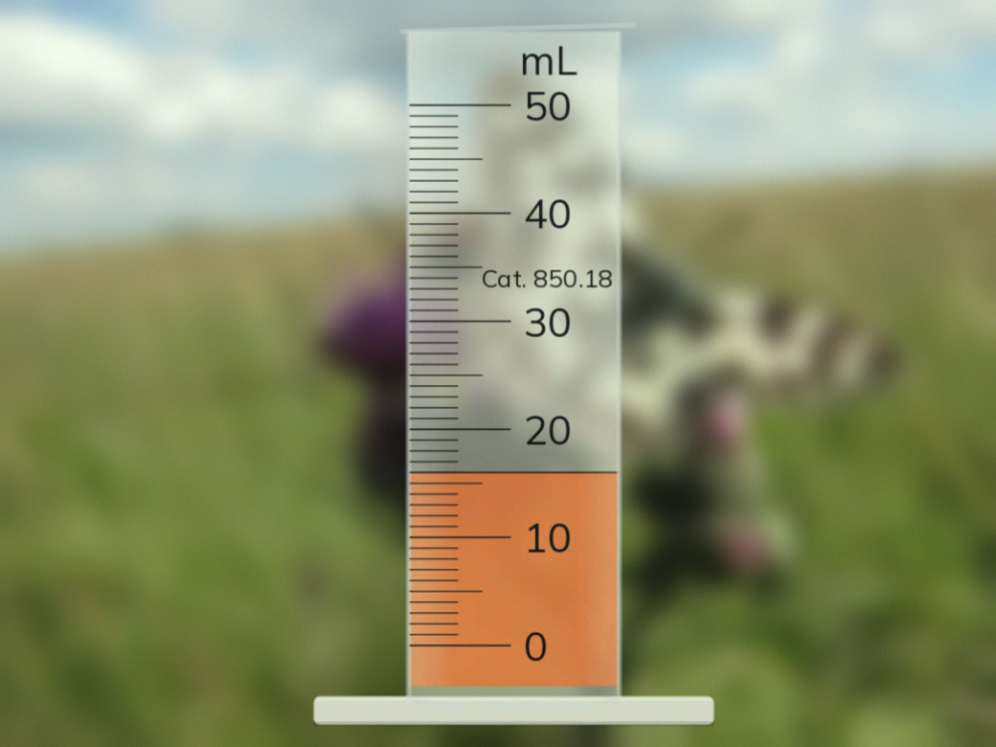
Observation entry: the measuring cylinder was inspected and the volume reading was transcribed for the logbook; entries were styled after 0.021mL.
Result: 16mL
